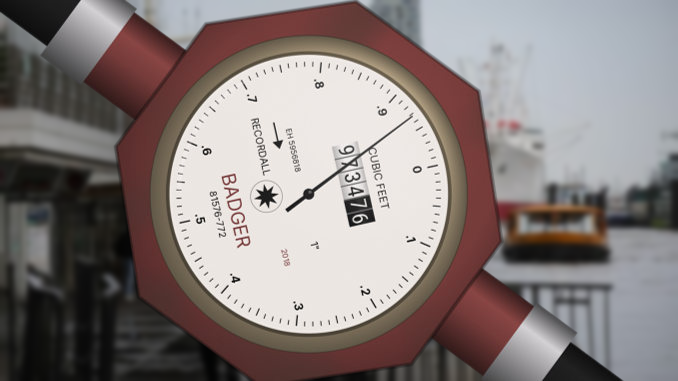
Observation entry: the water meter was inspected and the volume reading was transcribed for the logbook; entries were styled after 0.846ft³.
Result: 973475.93ft³
